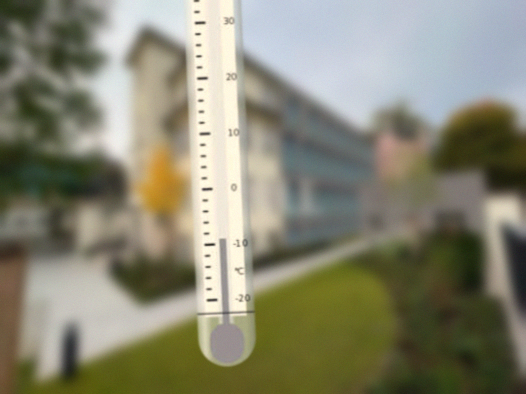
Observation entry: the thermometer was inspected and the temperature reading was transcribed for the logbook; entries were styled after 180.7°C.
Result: -9°C
